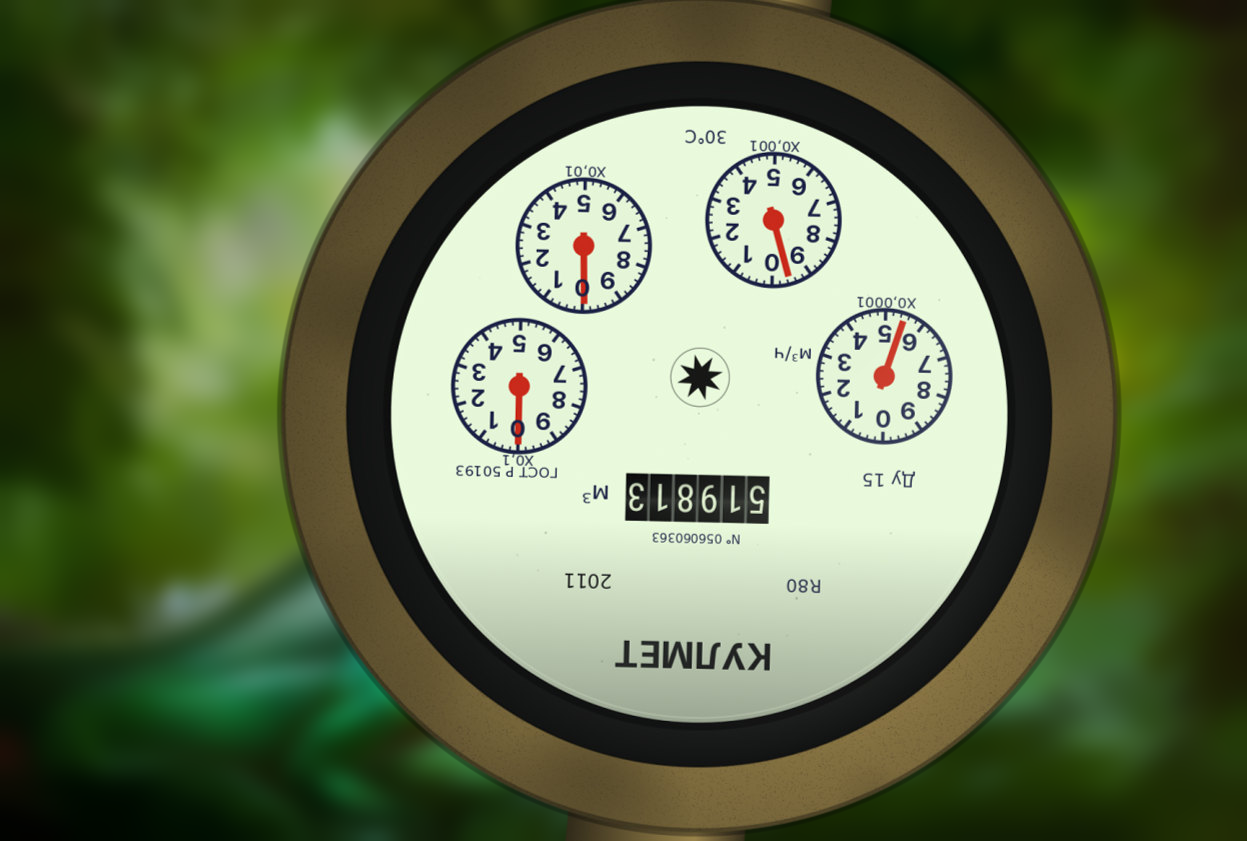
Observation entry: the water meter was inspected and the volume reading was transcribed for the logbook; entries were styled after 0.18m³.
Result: 519812.9995m³
